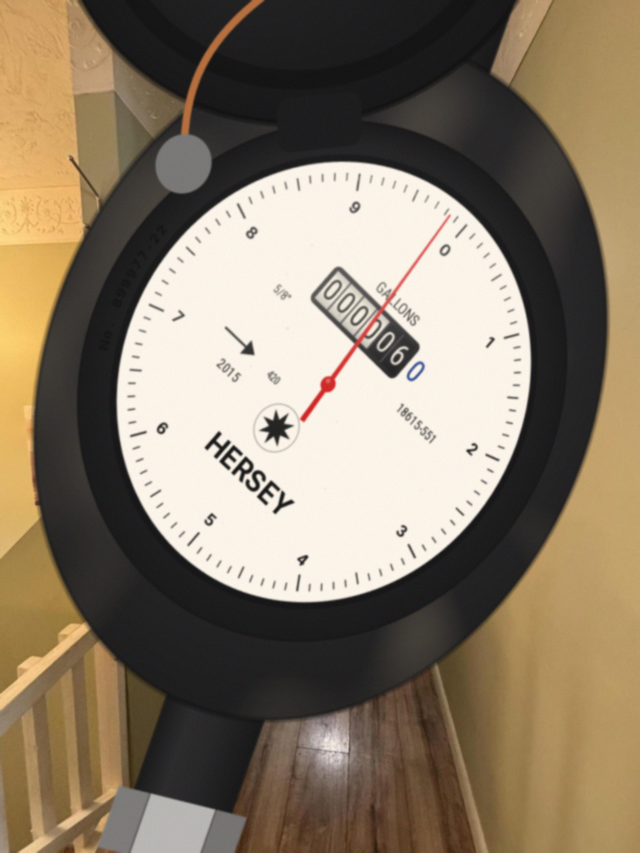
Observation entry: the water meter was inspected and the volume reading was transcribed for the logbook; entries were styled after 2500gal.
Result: 59.8gal
